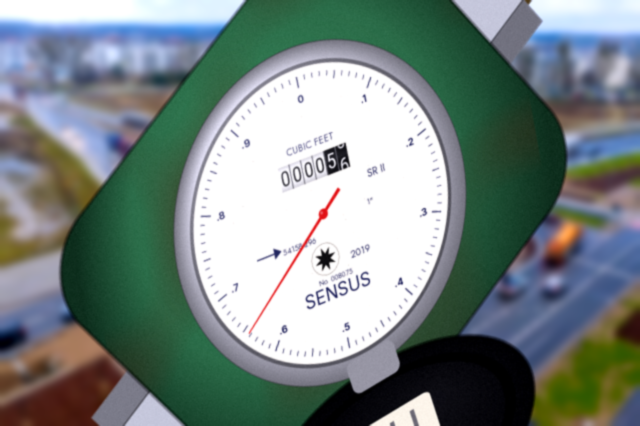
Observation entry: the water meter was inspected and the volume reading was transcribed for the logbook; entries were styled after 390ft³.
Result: 55.64ft³
